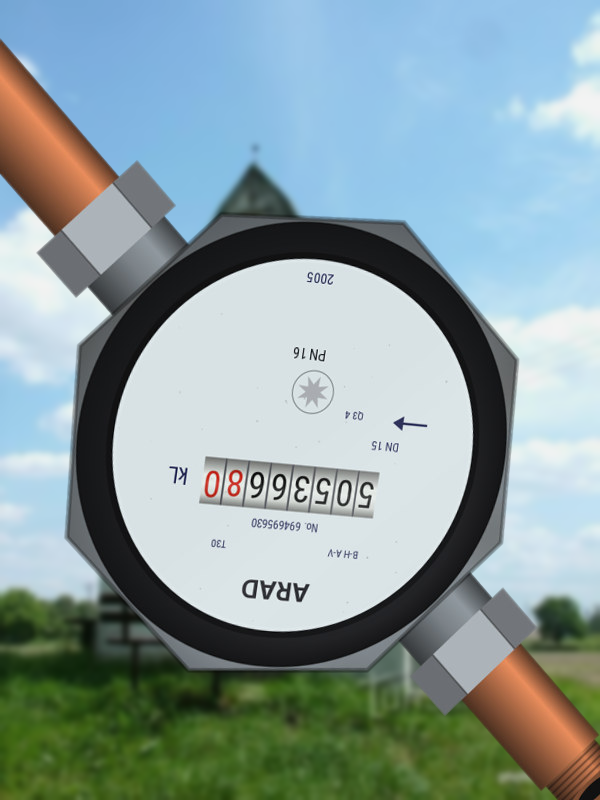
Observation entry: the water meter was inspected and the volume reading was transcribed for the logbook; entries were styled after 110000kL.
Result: 505366.80kL
